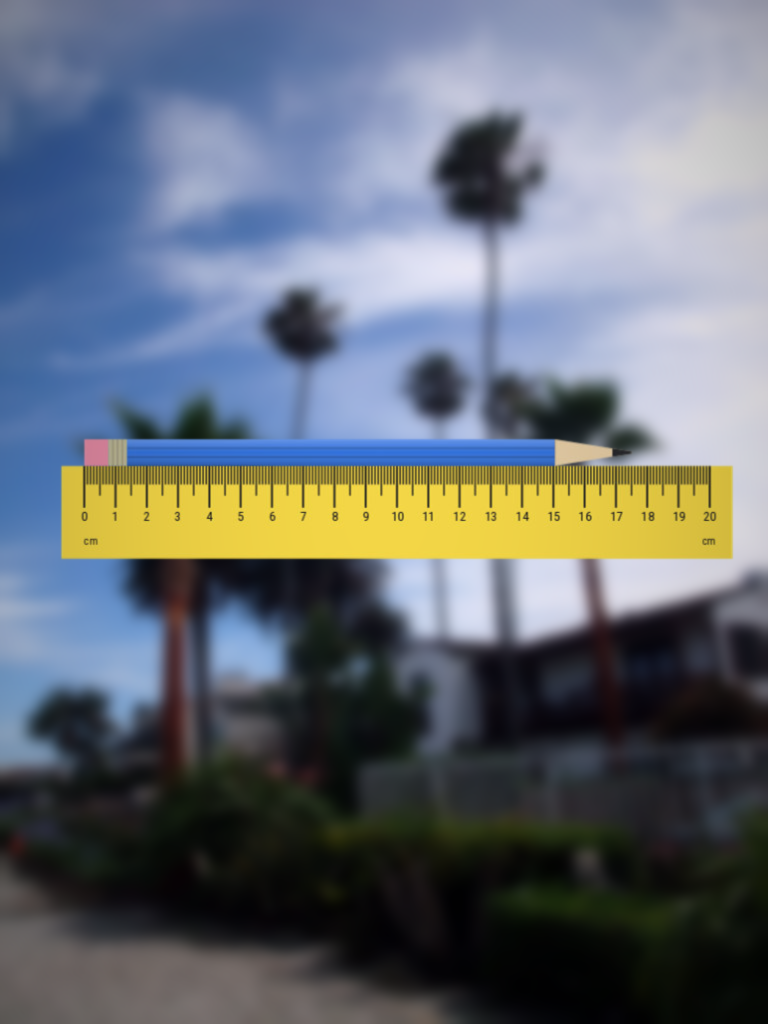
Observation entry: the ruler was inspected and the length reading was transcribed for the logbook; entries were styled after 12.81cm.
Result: 17.5cm
